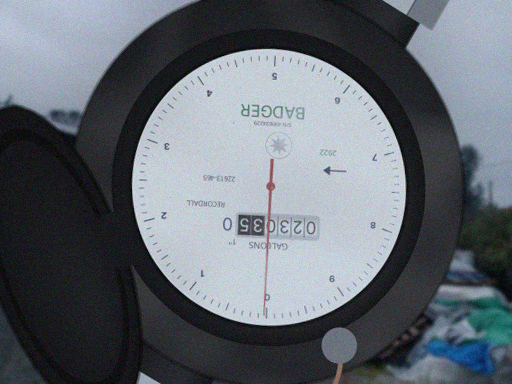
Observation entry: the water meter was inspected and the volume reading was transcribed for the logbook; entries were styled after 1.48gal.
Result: 230350.0gal
